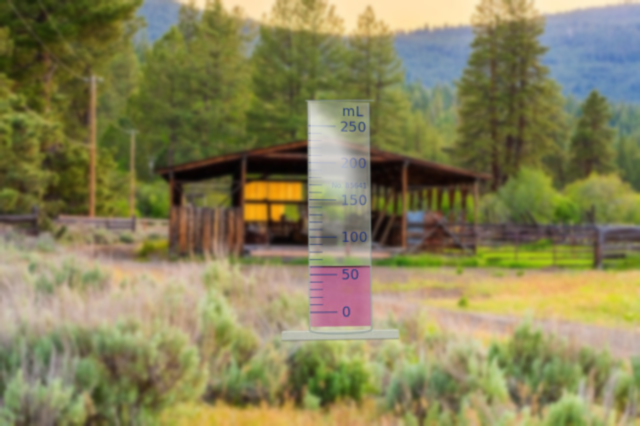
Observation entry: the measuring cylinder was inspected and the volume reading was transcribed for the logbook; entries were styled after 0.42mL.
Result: 60mL
